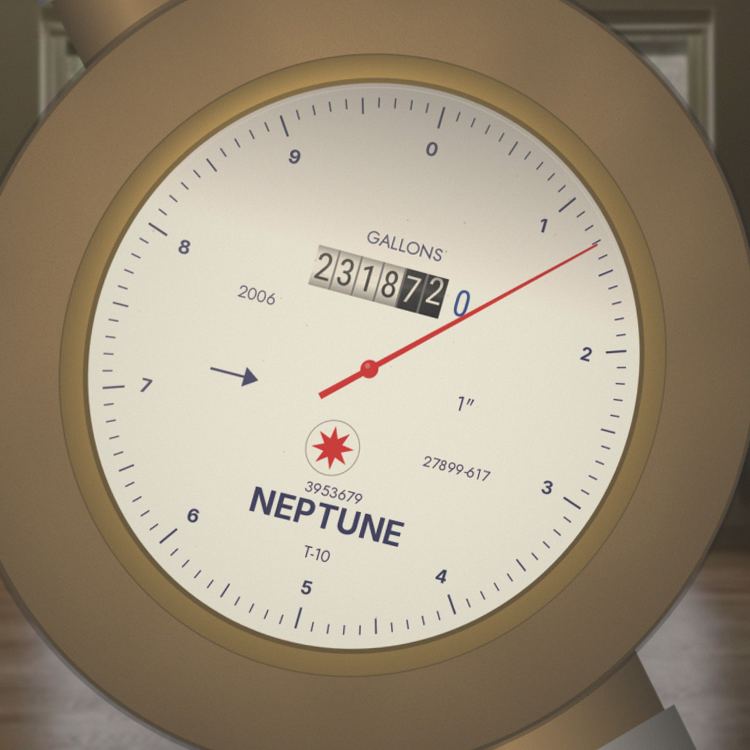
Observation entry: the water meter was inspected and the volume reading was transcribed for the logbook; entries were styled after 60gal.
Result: 2318721.3gal
